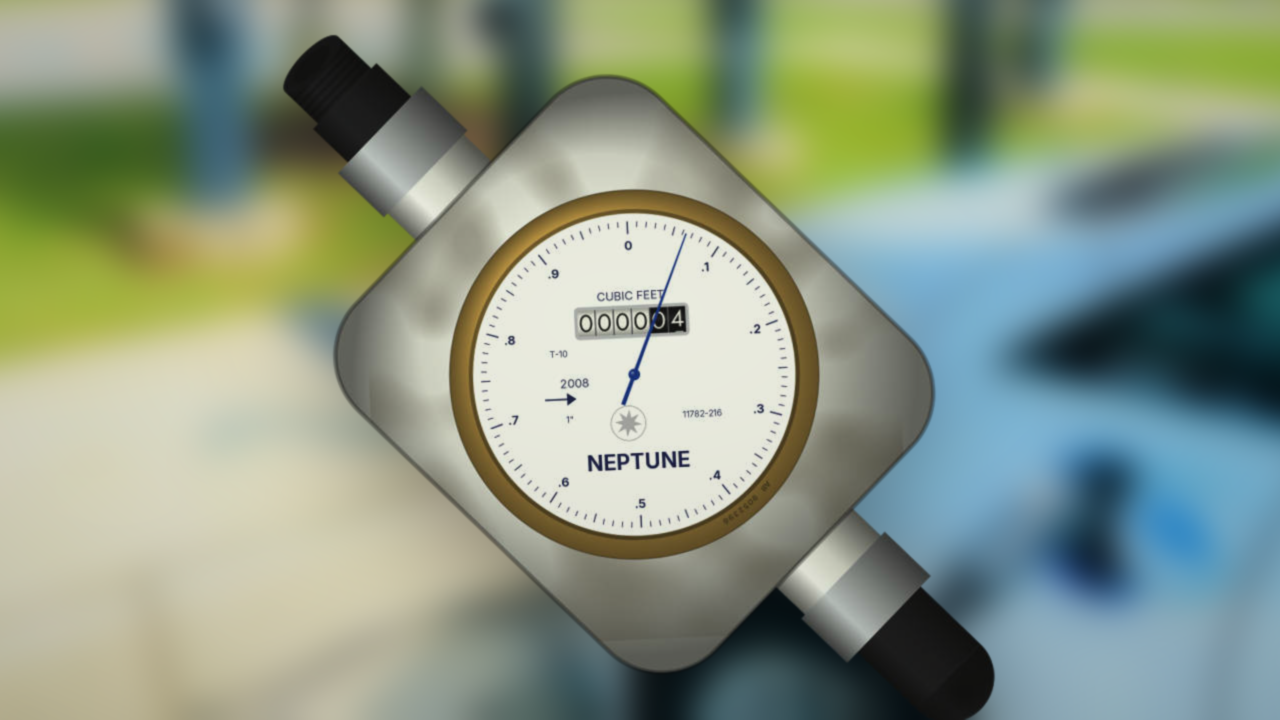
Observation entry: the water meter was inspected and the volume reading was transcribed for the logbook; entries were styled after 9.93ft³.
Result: 4.06ft³
